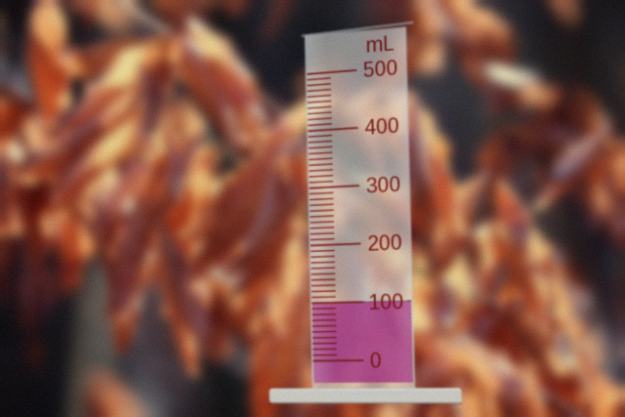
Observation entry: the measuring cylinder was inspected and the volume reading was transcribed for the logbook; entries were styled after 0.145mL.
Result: 100mL
